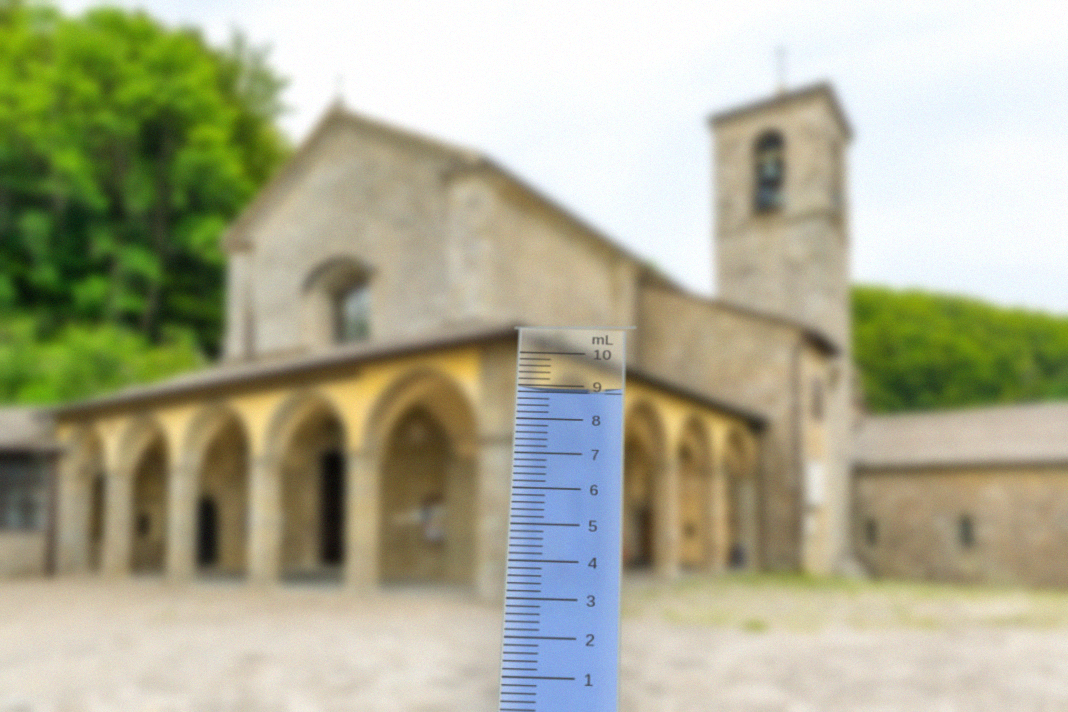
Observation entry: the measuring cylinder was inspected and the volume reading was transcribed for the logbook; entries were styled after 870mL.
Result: 8.8mL
